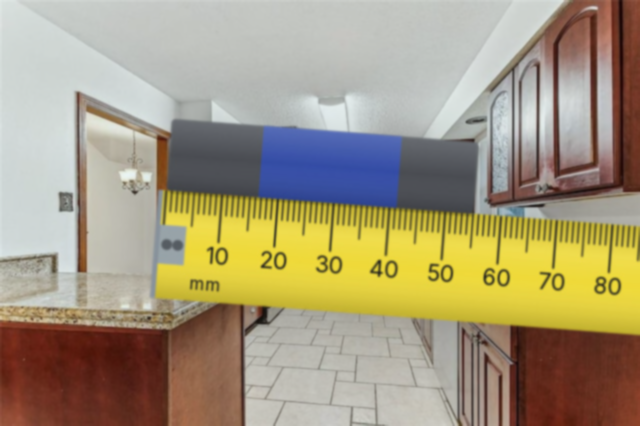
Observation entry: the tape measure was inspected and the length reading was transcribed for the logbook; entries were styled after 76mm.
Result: 55mm
